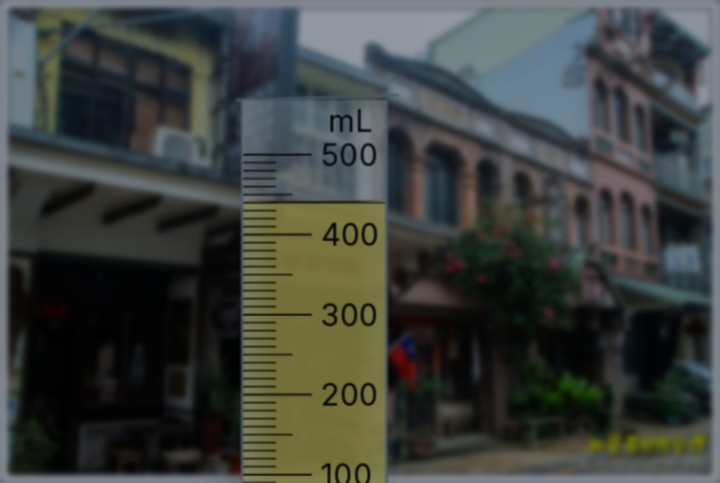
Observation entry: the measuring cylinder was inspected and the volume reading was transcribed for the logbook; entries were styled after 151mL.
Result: 440mL
